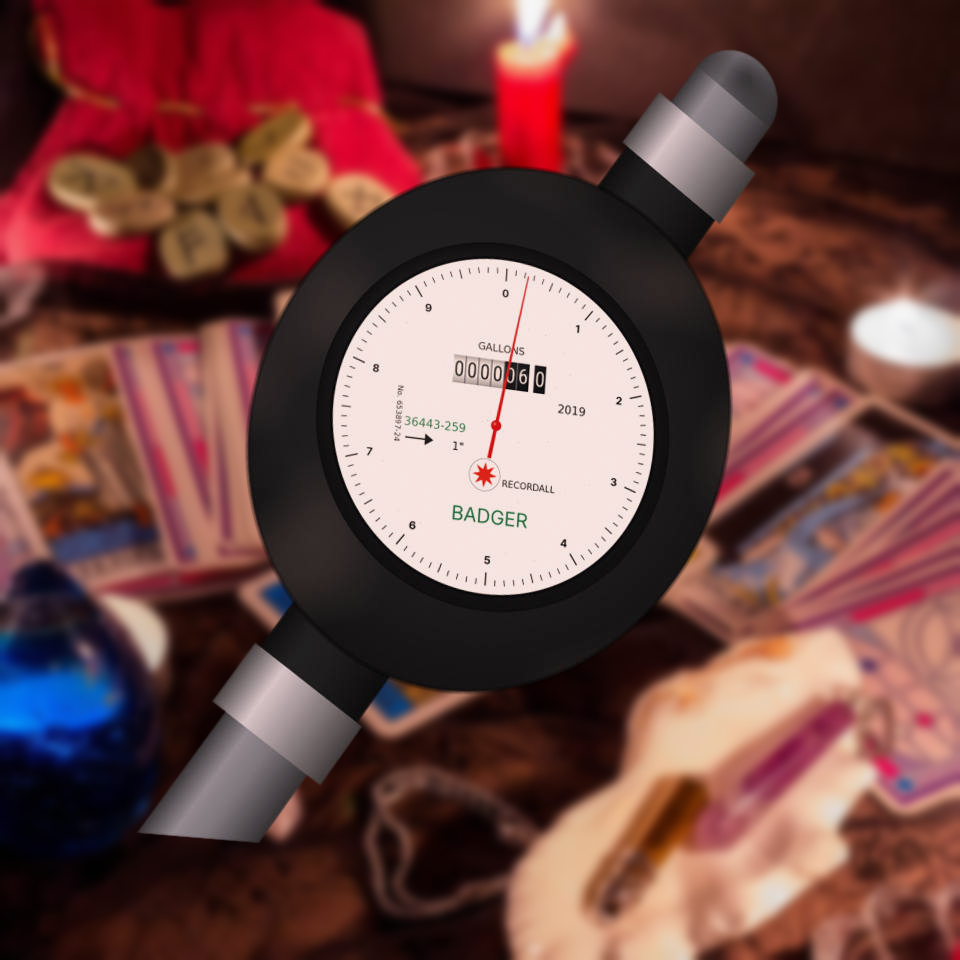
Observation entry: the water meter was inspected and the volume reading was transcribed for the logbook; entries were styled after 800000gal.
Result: 60.2gal
